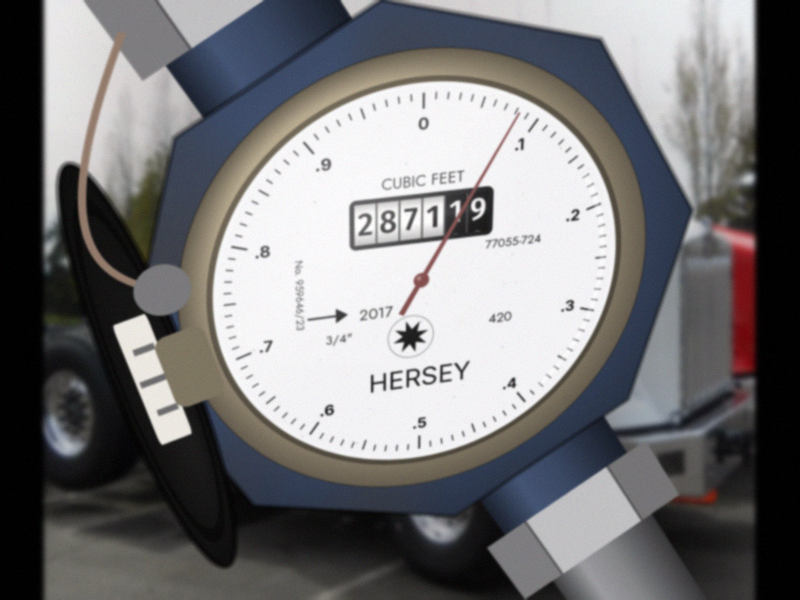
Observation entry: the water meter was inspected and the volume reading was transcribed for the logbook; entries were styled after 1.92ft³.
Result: 287119.08ft³
